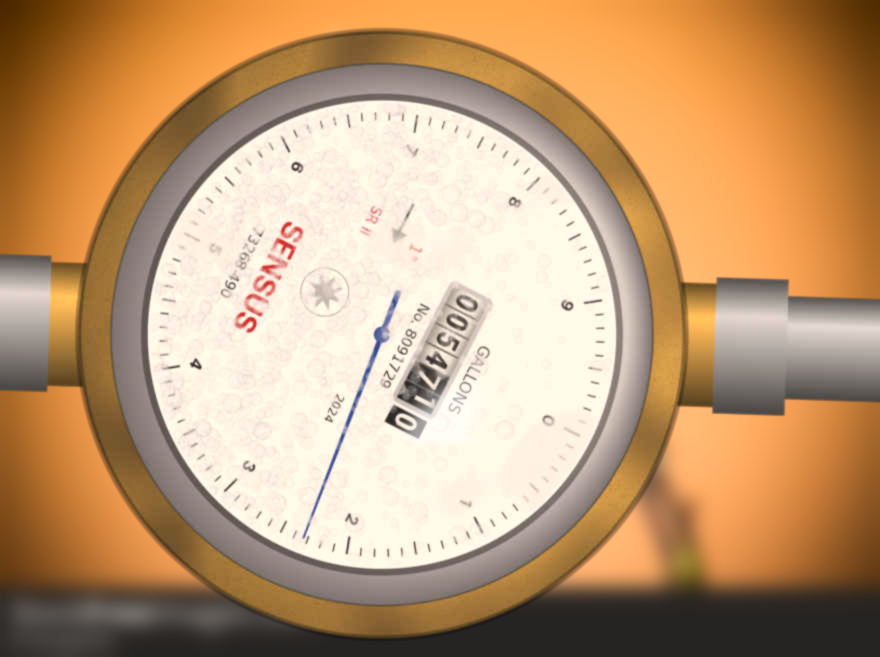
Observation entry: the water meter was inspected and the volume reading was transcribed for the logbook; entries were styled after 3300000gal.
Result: 54712.3gal
